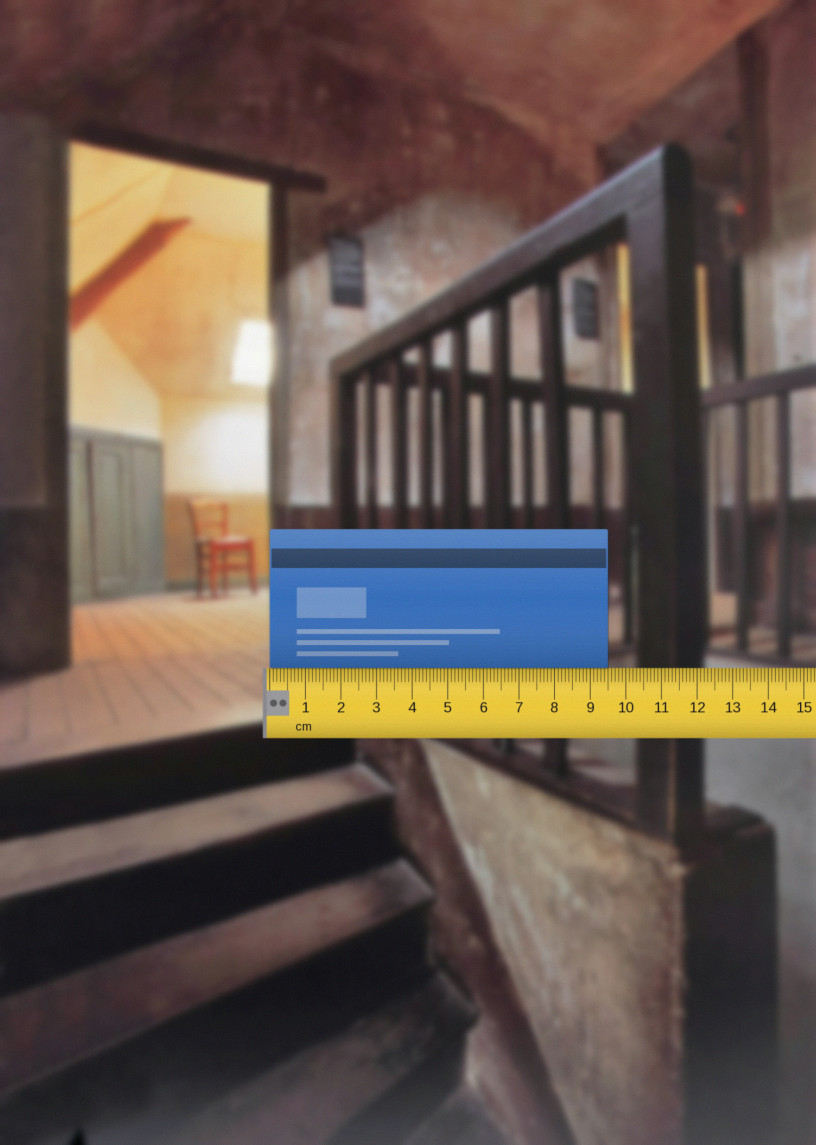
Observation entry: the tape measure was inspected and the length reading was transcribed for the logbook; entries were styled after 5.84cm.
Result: 9.5cm
